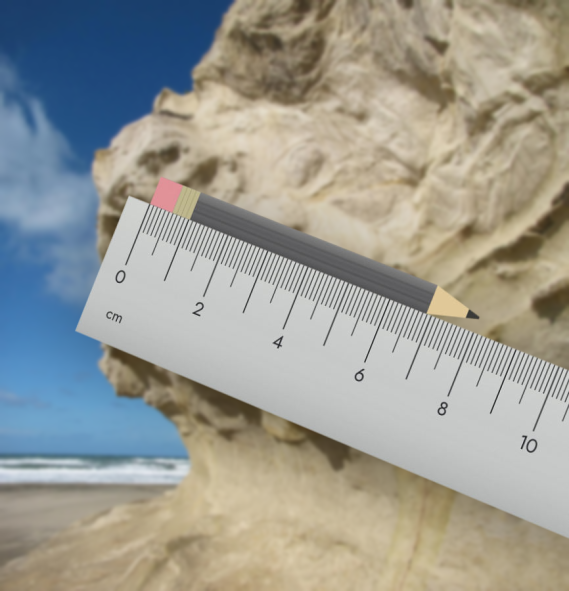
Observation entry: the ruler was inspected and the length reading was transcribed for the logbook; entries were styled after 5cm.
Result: 8cm
